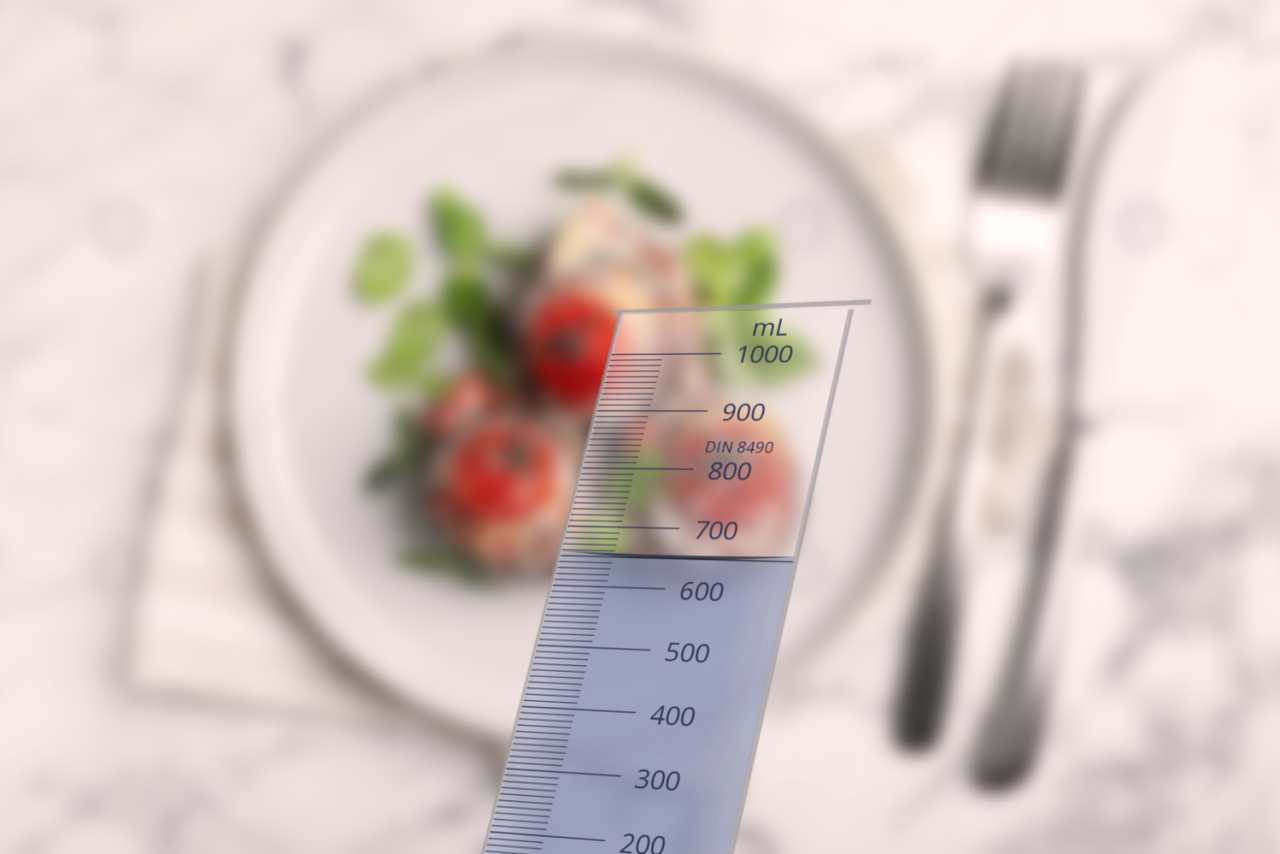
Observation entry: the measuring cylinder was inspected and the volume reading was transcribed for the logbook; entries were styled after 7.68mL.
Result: 650mL
